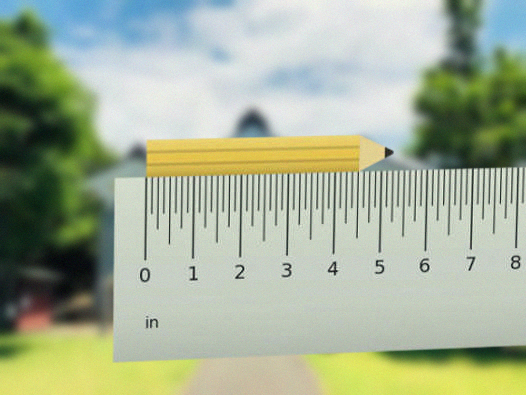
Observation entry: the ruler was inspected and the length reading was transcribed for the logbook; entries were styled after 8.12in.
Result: 5.25in
